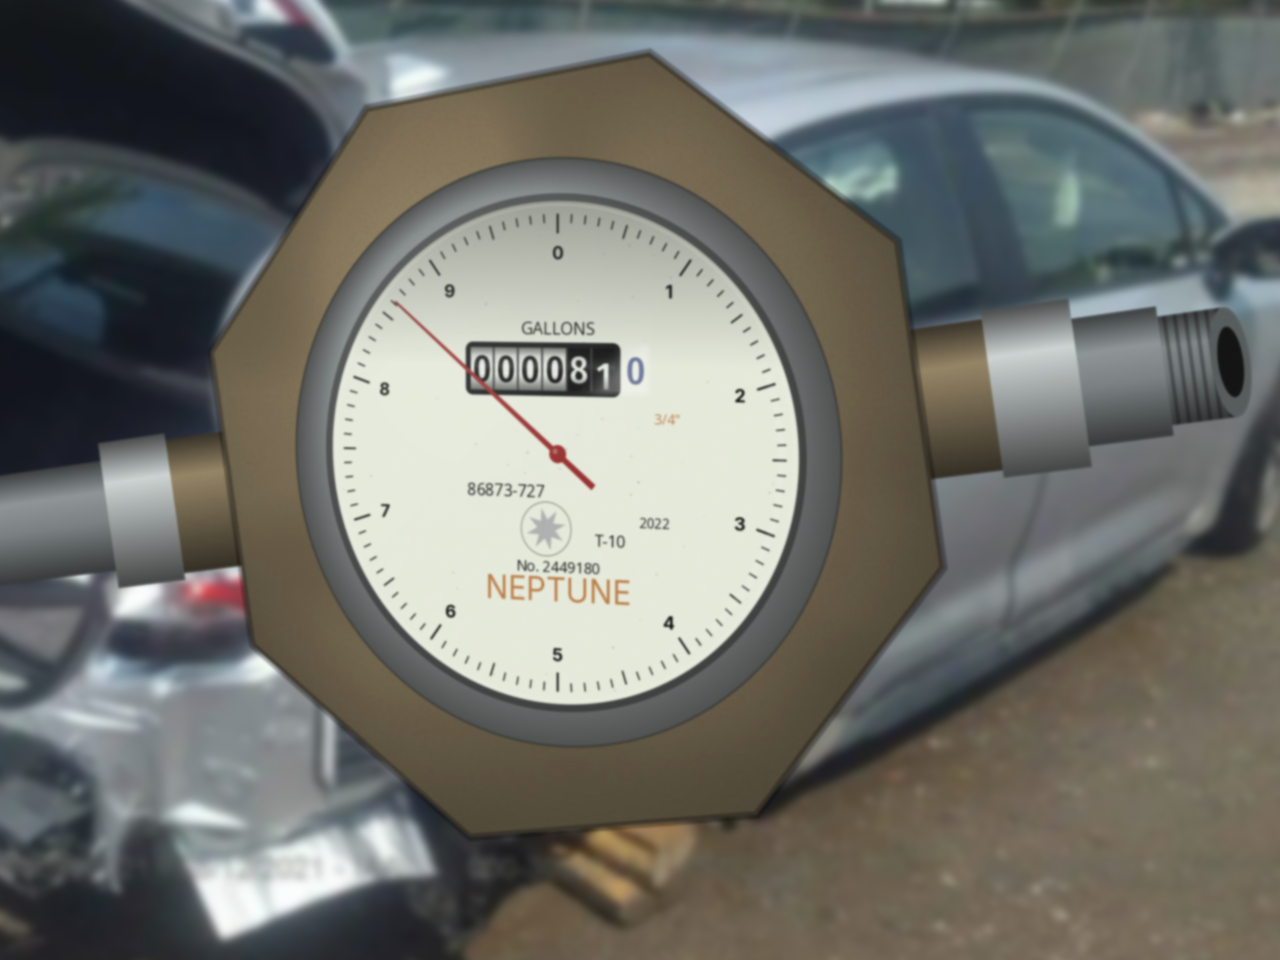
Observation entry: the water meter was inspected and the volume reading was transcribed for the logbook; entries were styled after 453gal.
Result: 808.6gal
